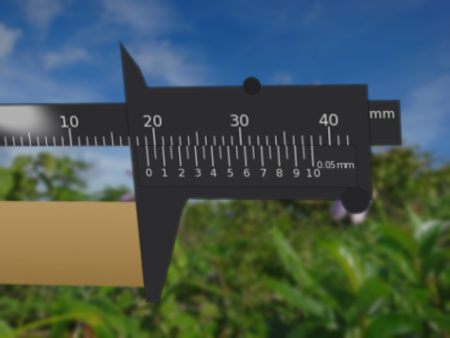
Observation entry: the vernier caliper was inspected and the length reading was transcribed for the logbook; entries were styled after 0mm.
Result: 19.0mm
